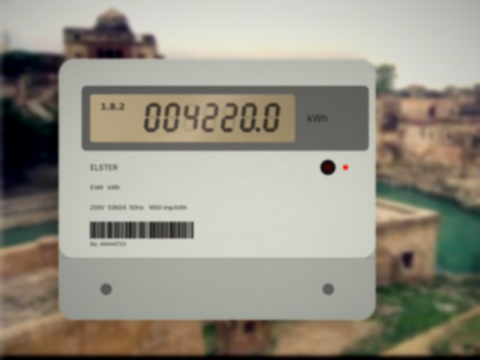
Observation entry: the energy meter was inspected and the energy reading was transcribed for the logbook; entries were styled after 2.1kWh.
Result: 4220.0kWh
